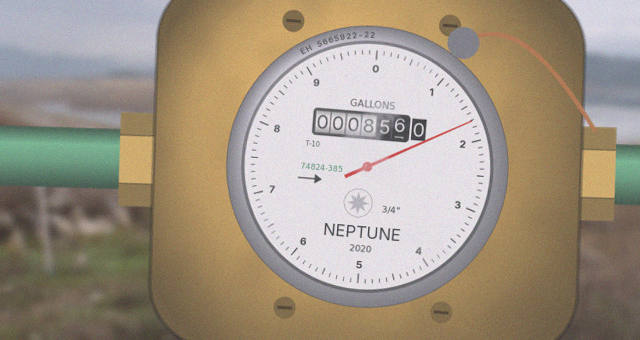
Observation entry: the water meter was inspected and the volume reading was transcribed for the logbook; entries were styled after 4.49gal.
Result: 8561.7gal
